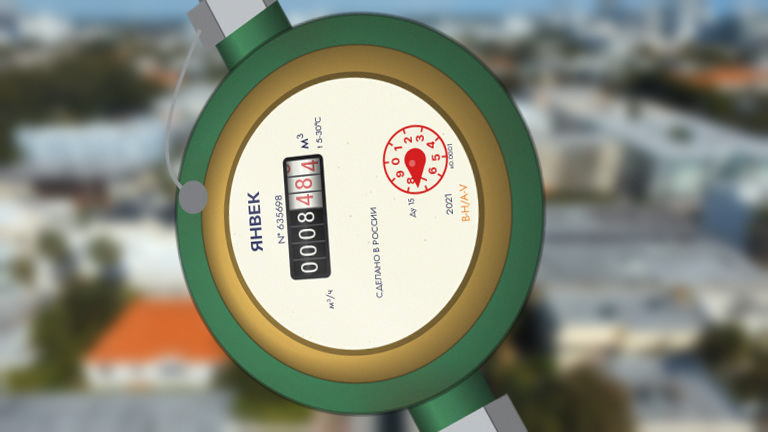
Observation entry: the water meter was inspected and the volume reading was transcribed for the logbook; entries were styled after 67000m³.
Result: 8.4837m³
